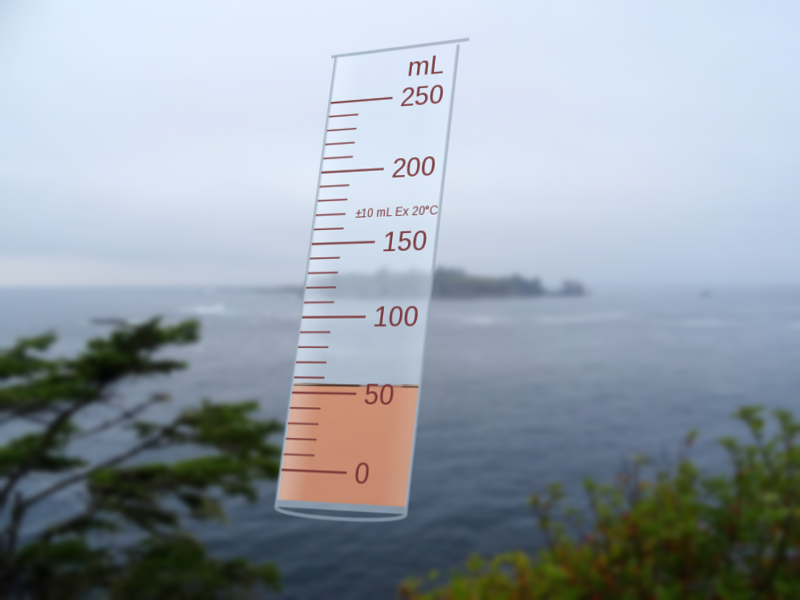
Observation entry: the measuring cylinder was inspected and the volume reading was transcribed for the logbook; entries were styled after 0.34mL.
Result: 55mL
